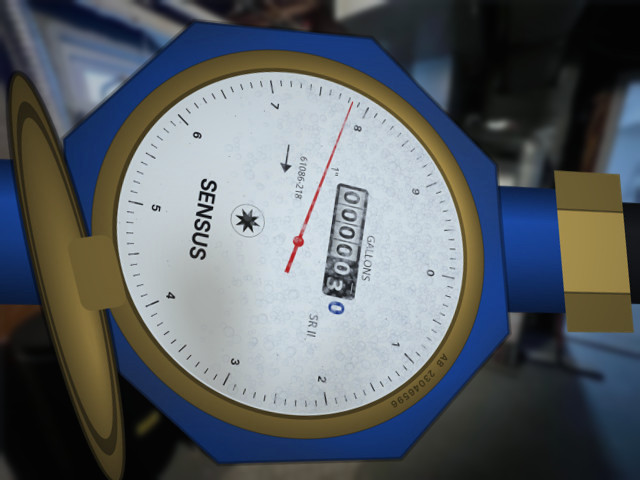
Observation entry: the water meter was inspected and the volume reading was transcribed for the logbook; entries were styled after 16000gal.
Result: 27.8gal
